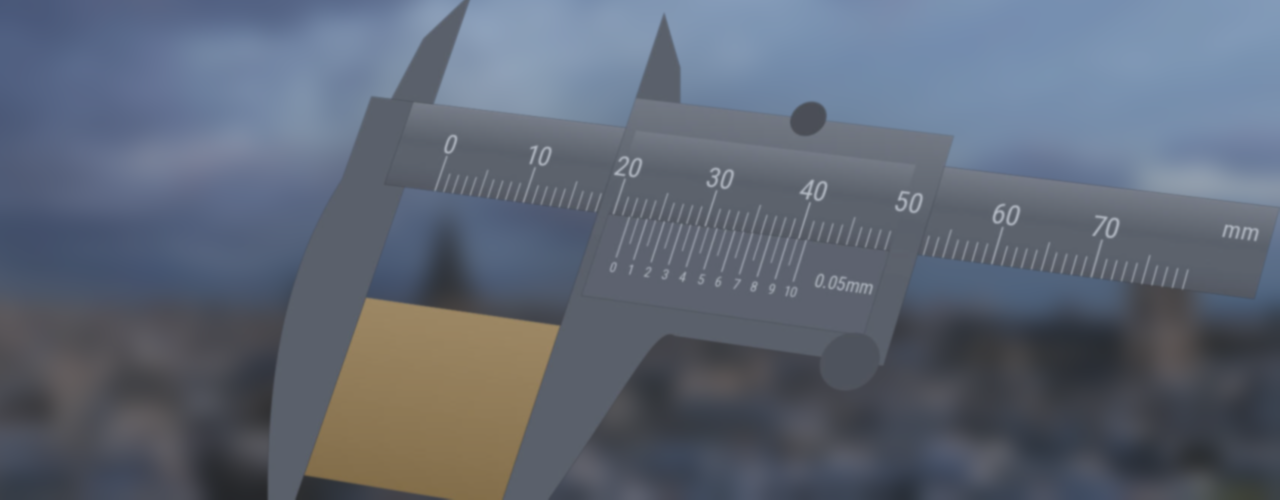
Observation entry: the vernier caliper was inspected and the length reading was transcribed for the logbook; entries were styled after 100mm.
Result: 21.8mm
